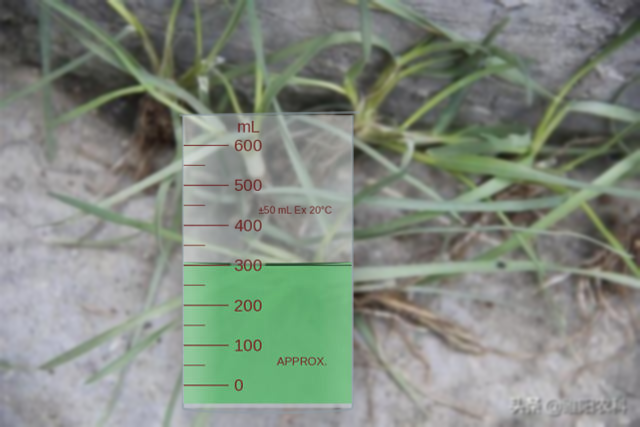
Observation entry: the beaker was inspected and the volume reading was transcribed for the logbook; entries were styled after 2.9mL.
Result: 300mL
